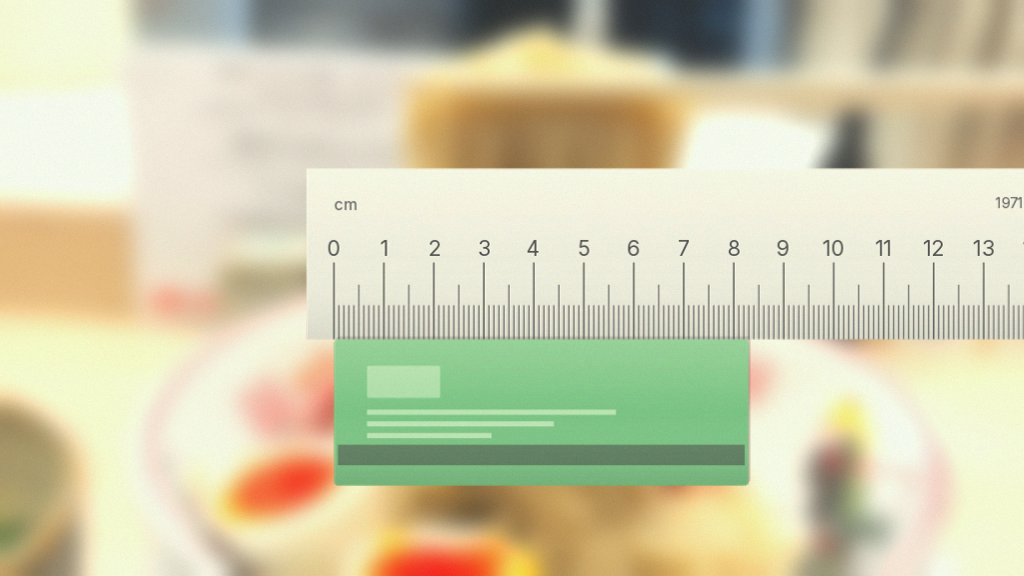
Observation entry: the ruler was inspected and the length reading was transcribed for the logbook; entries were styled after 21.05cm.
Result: 8.3cm
